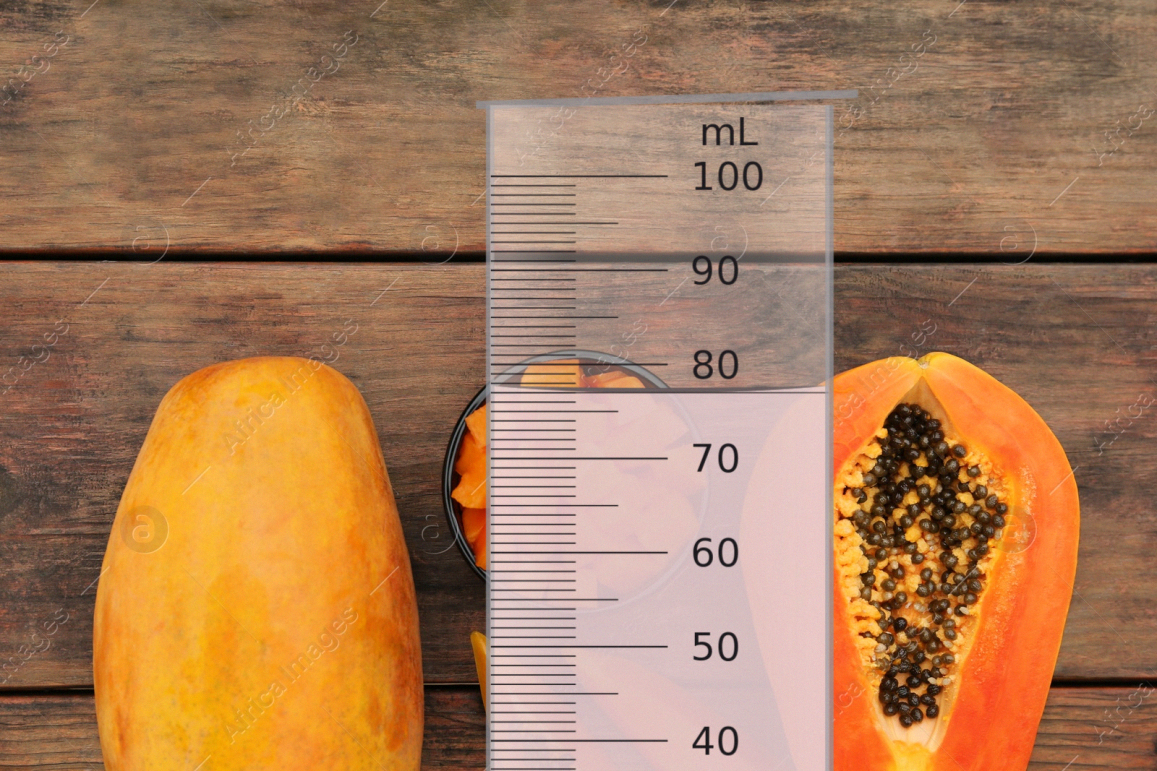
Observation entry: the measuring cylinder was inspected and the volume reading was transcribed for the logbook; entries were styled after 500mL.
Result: 77mL
